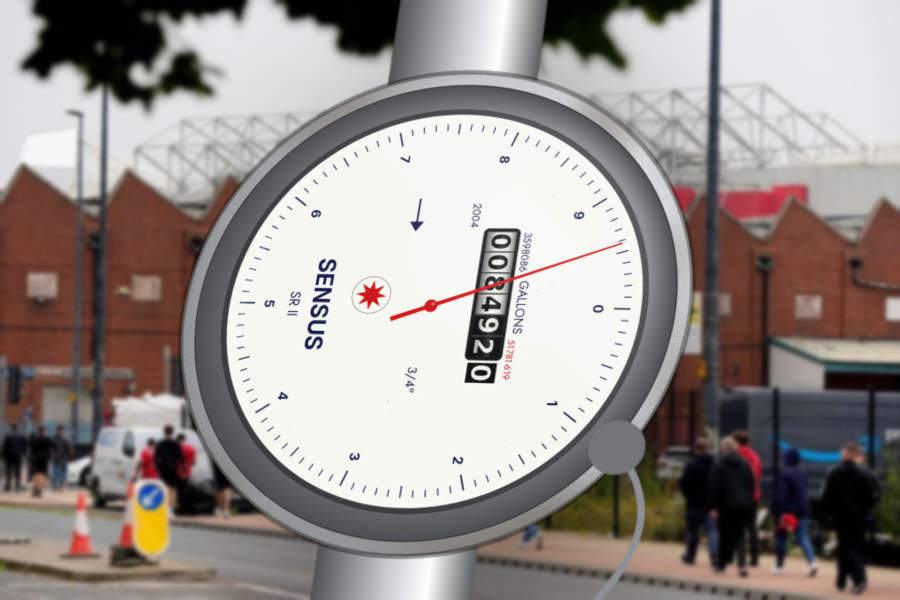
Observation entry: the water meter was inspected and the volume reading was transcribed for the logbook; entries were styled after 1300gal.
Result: 84919.4gal
